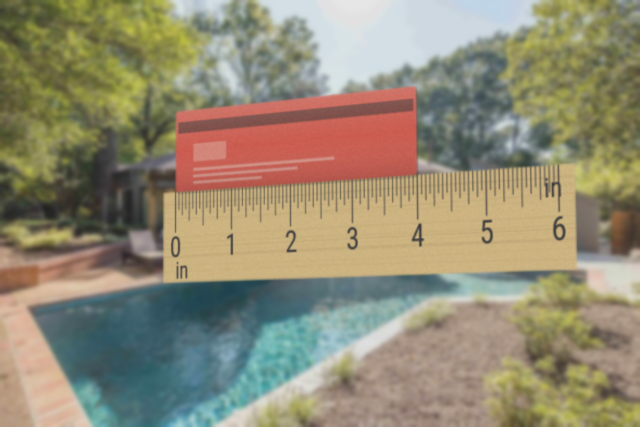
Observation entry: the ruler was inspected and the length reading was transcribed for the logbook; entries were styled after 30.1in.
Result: 4in
